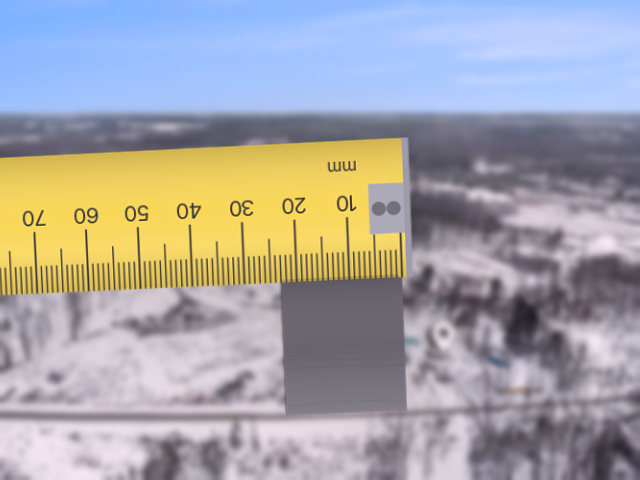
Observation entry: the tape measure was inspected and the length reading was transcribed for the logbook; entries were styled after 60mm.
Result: 23mm
